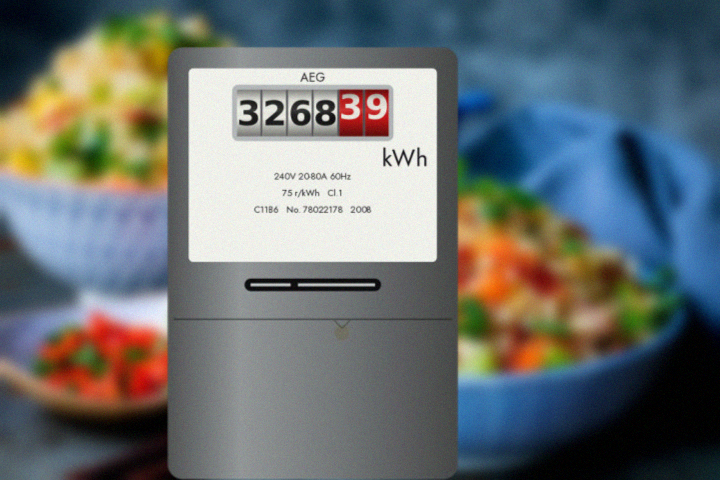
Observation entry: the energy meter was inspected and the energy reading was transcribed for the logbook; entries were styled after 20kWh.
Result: 3268.39kWh
